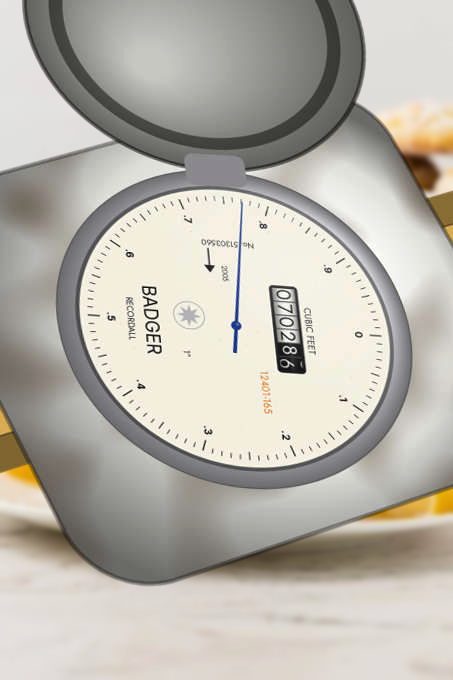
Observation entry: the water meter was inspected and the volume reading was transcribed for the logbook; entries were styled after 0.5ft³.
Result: 70285.77ft³
